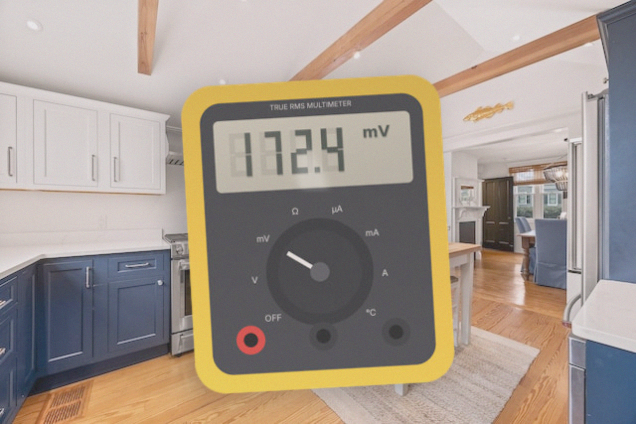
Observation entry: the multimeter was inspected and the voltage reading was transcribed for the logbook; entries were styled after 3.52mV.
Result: 172.4mV
